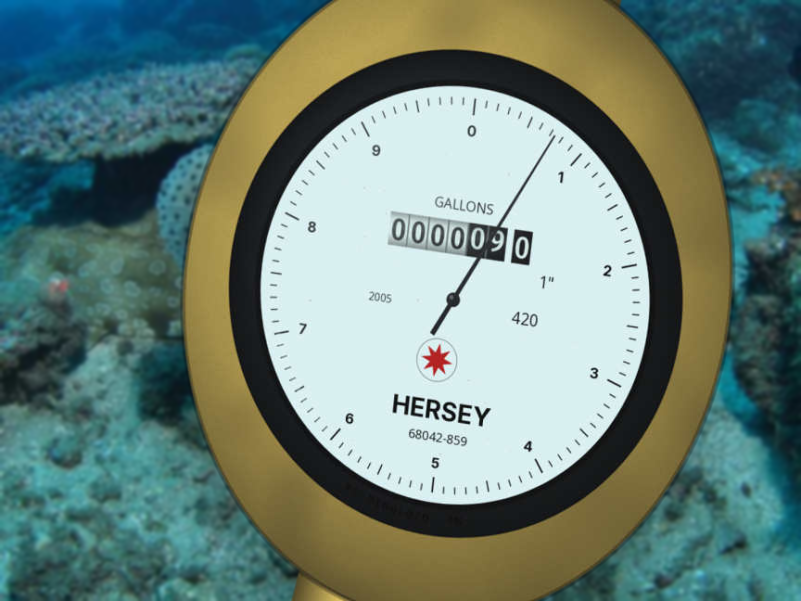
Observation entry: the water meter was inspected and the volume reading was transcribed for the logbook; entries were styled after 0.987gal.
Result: 90.7gal
